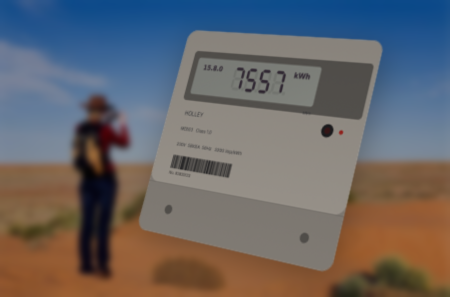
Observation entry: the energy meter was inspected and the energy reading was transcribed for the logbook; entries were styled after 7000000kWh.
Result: 7557kWh
